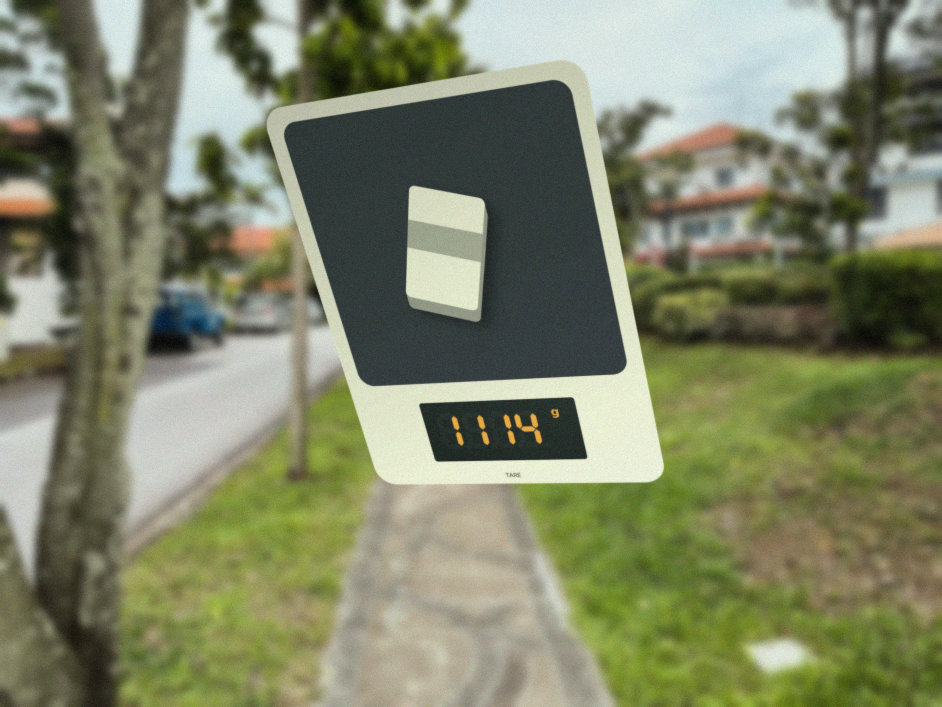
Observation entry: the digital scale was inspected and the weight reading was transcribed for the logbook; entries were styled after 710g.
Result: 1114g
